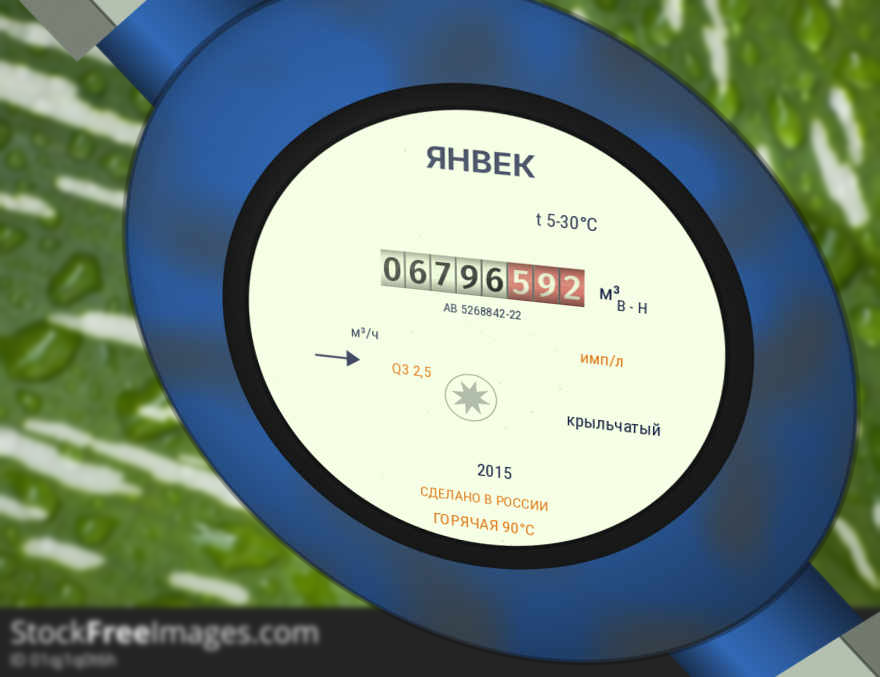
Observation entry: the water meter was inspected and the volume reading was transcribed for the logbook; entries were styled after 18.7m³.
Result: 6796.592m³
